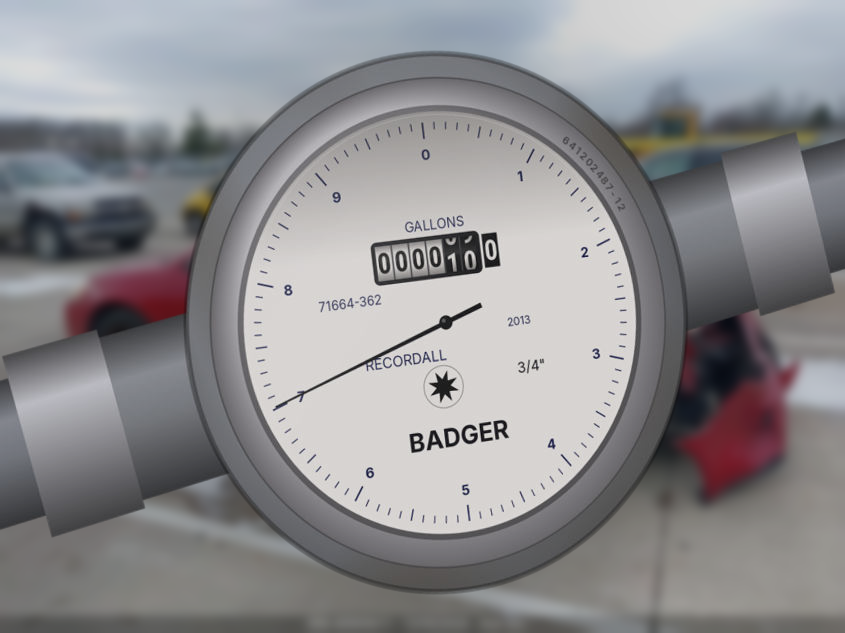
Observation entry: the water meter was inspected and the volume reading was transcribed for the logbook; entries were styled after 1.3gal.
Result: 97.0gal
